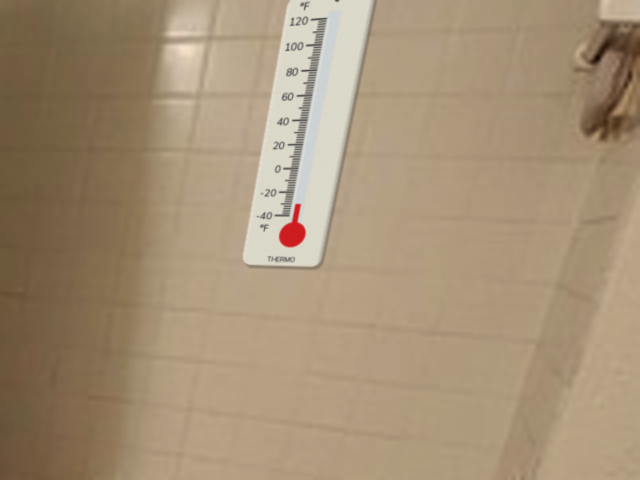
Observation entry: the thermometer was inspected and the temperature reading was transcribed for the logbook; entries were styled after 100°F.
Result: -30°F
